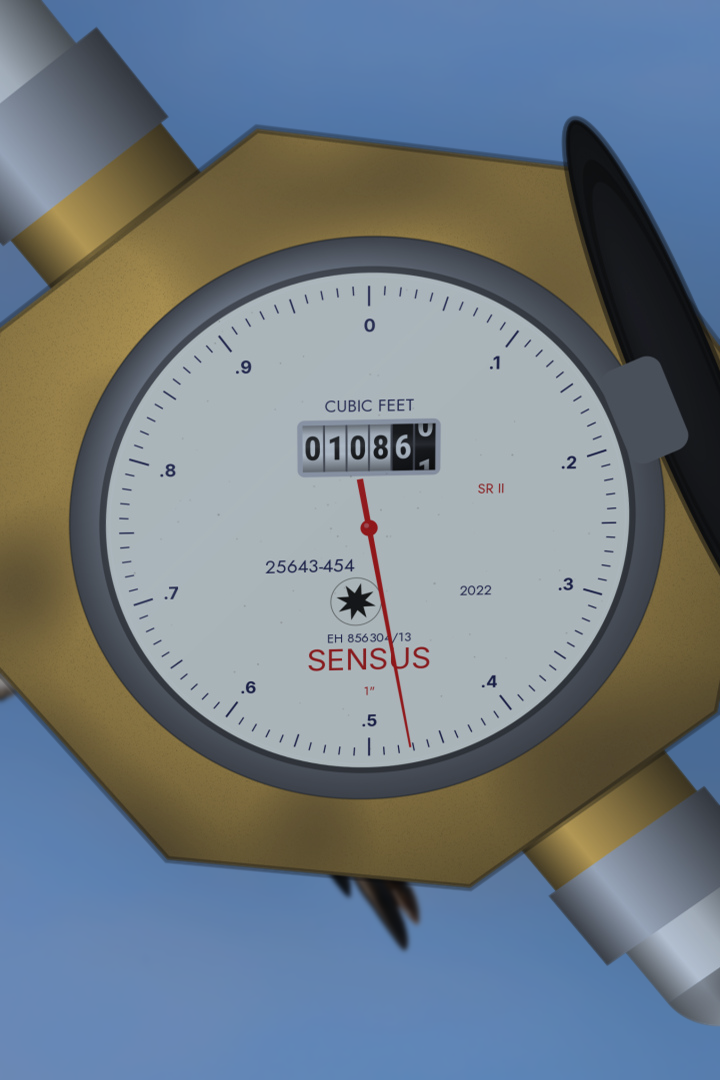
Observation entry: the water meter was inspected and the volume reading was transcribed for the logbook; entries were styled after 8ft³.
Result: 10860.47ft³
